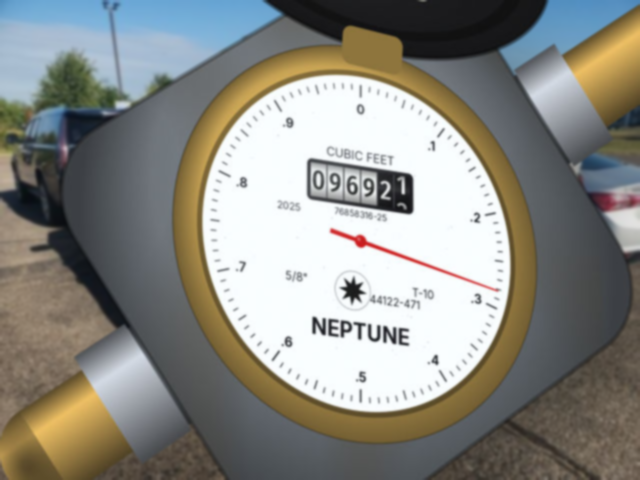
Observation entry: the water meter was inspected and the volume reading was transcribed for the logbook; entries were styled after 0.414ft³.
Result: 96921.28ft³
